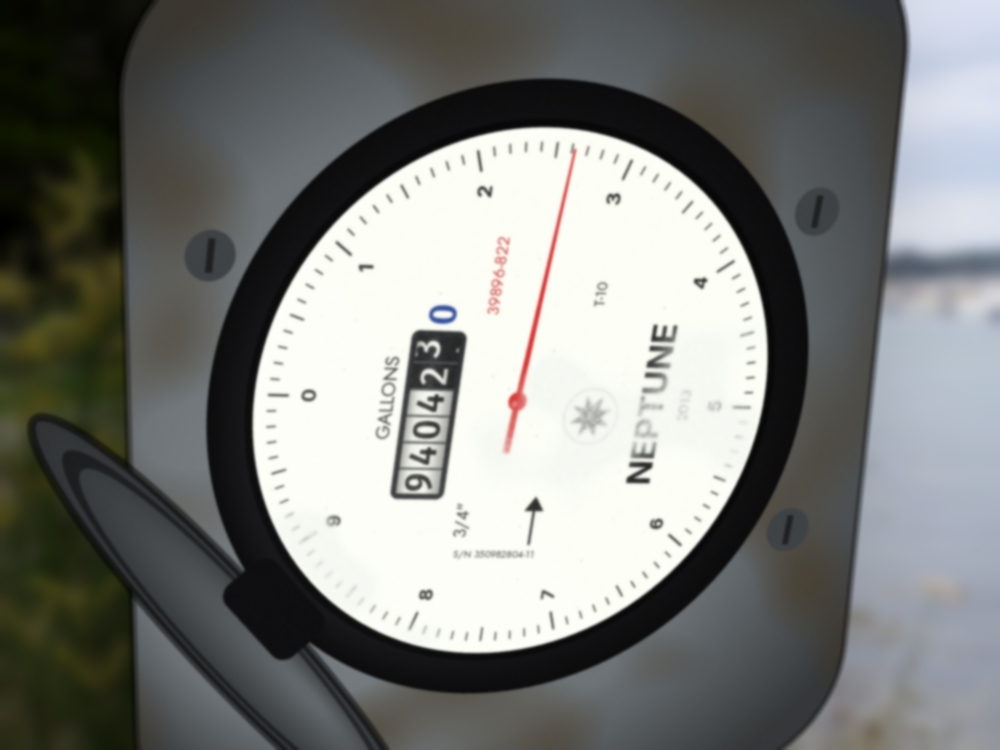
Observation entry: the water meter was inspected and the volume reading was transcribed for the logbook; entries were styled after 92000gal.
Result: 9404232.6gal
